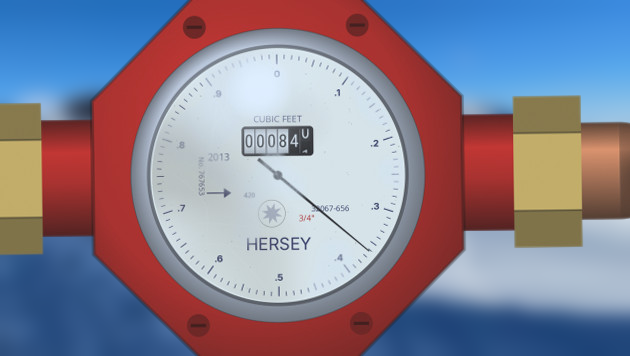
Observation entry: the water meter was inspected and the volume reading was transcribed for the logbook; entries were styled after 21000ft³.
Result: 840.36ft³
